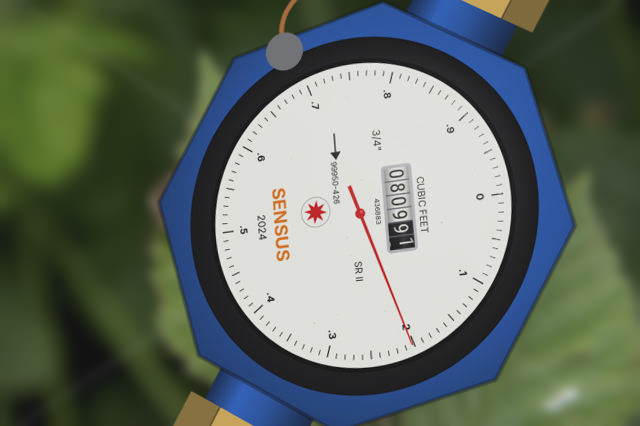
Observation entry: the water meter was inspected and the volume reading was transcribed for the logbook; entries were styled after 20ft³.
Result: 80991.20ft³
